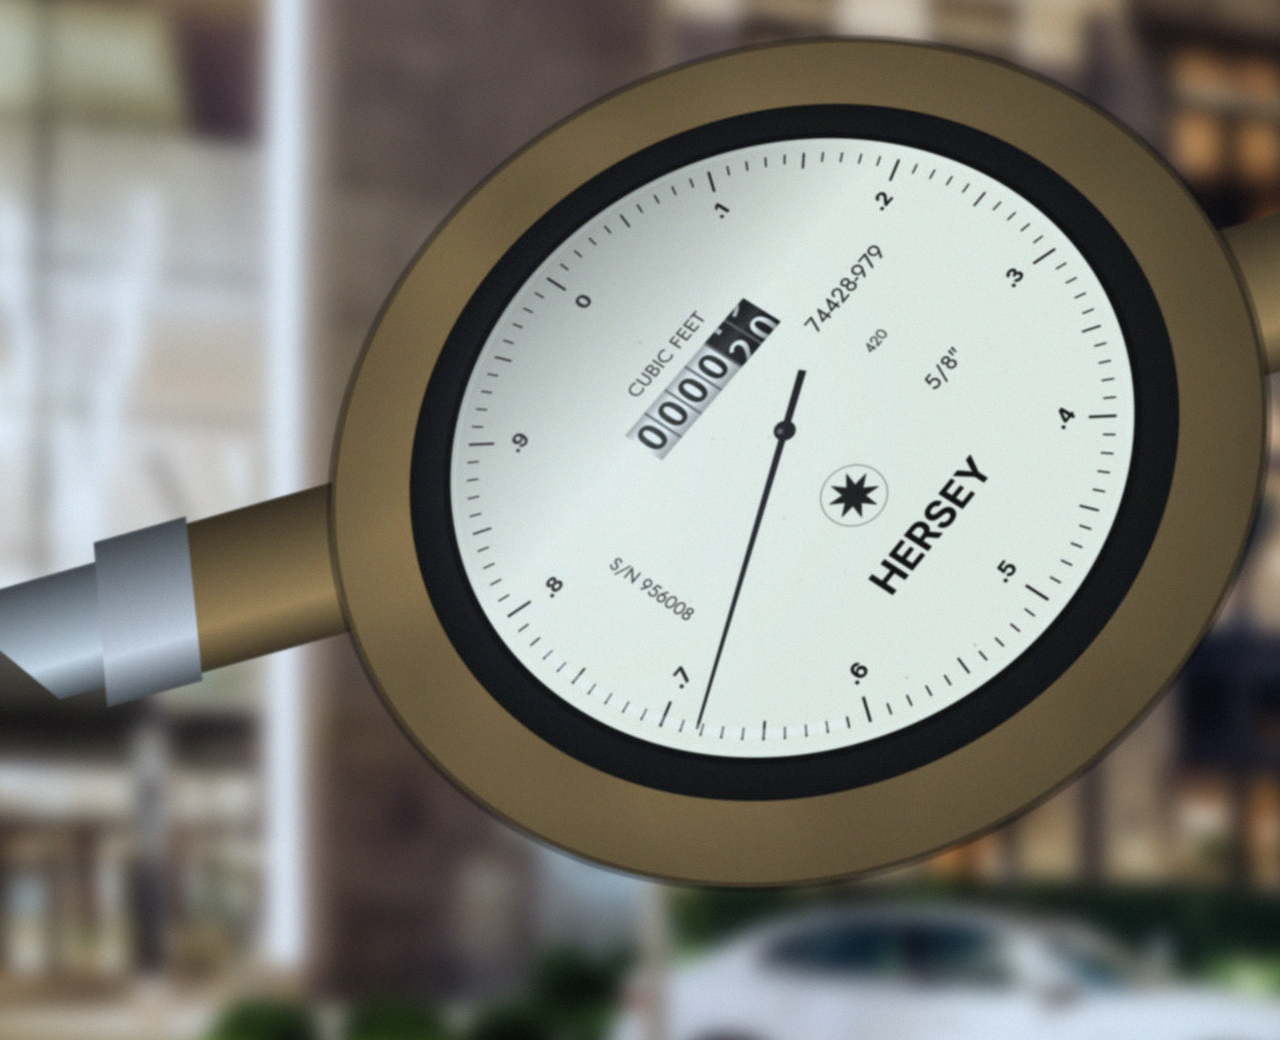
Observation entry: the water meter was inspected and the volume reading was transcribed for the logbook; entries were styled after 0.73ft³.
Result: 19.68ft³
